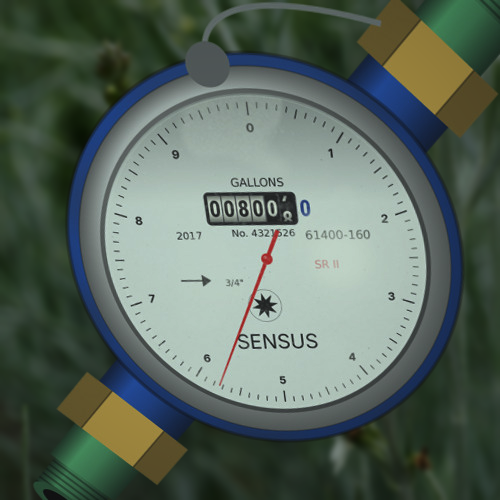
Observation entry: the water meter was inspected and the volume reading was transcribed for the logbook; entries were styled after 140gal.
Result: 80075.7gal
